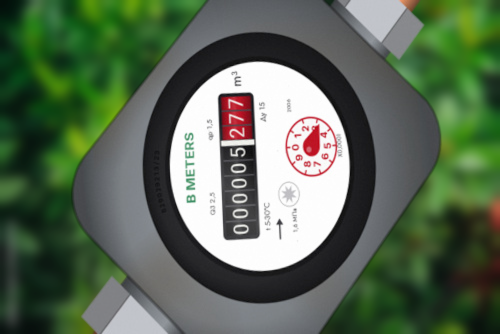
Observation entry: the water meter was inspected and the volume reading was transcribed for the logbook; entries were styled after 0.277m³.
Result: 5.2773m³
